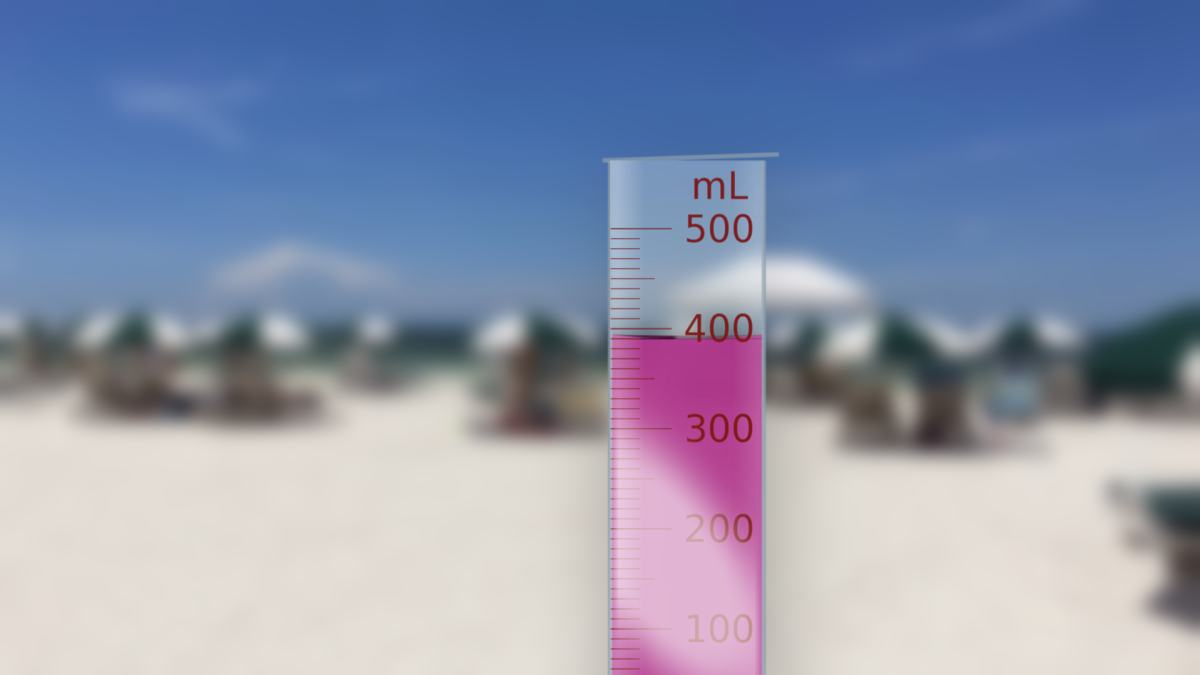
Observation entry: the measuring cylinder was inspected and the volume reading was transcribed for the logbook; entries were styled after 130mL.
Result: 390mL
